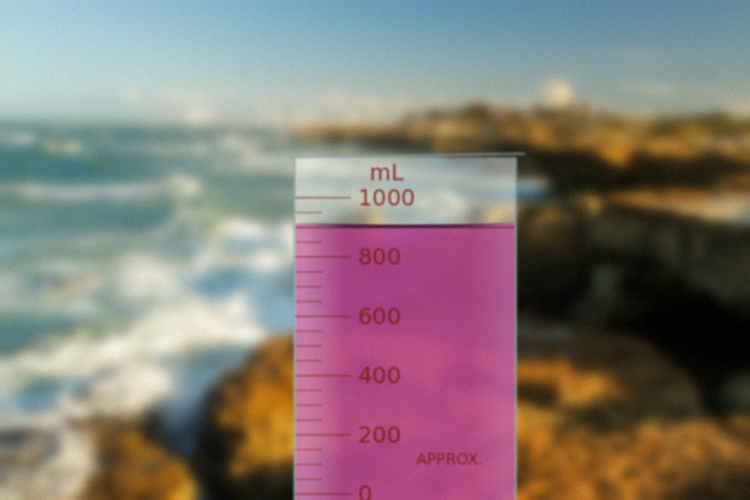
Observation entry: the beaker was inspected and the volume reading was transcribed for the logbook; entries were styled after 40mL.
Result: 900mL
